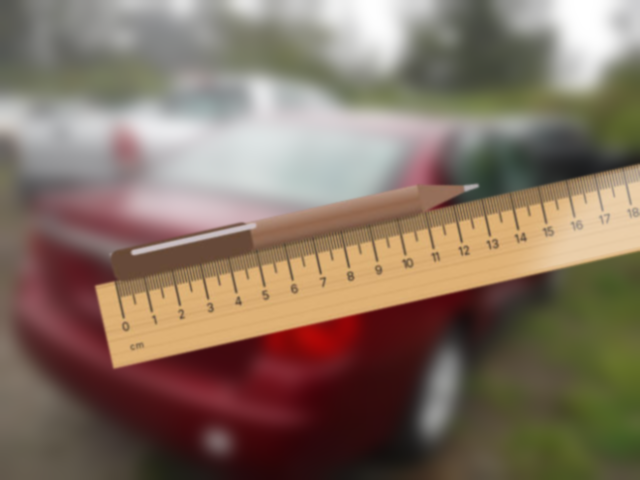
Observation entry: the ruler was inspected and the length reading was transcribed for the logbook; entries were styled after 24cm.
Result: 13cm
